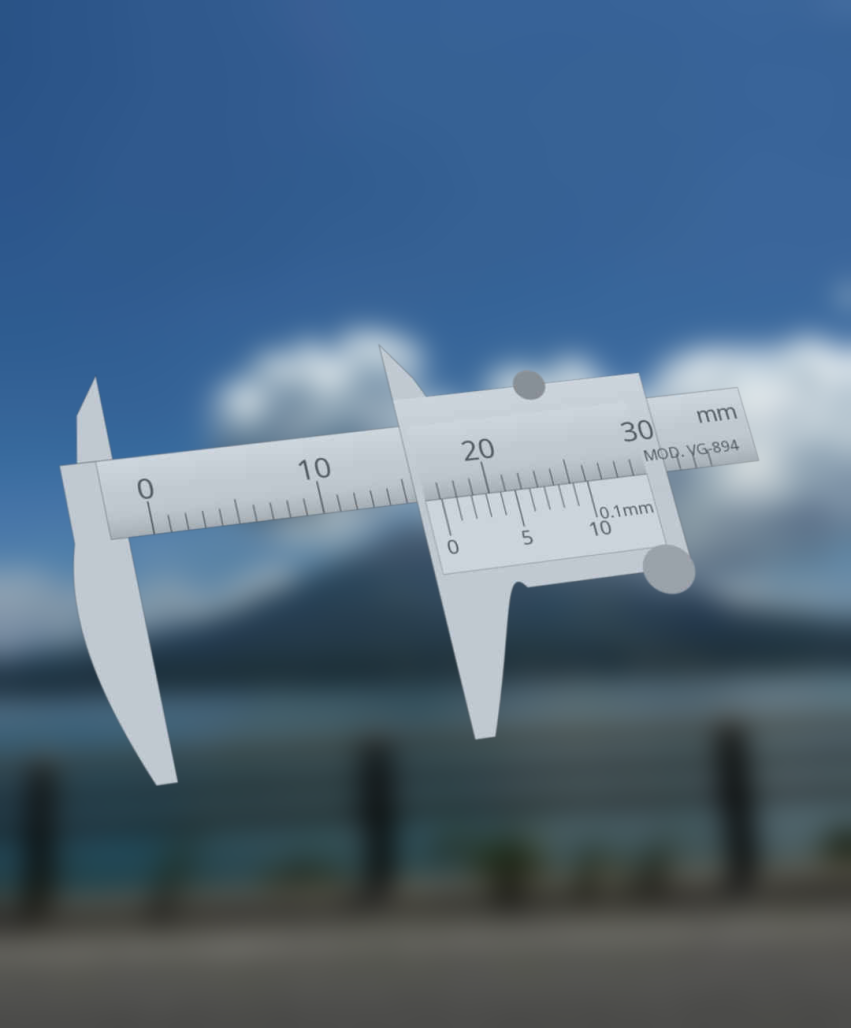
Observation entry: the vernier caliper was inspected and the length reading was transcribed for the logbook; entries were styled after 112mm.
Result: 17.1mm
